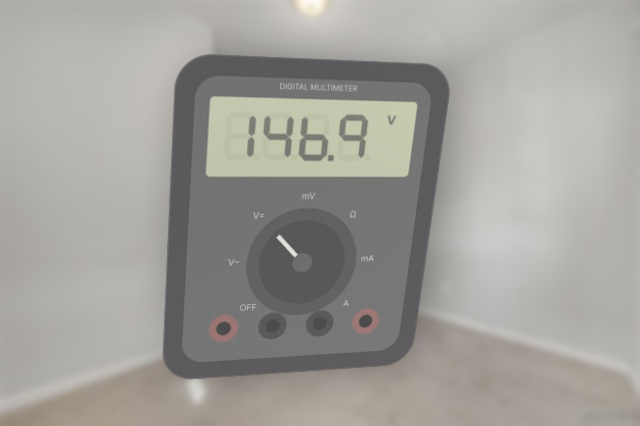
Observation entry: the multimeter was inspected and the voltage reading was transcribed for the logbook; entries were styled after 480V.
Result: 146.9V
